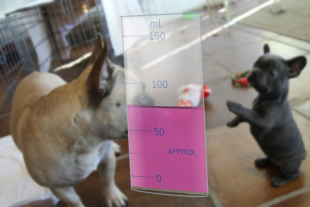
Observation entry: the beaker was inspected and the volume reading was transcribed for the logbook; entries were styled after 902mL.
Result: 75mL
